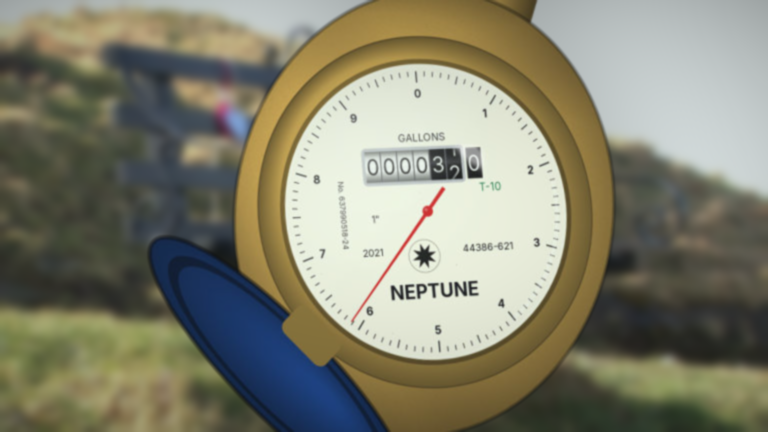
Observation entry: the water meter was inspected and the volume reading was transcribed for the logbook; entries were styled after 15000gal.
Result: 316.1gal
